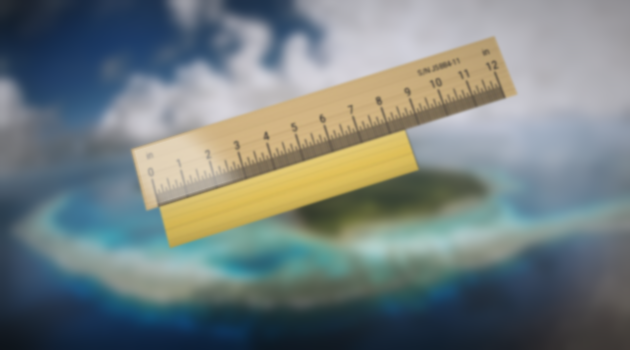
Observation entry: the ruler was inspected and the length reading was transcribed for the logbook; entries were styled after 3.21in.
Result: 8.5in
